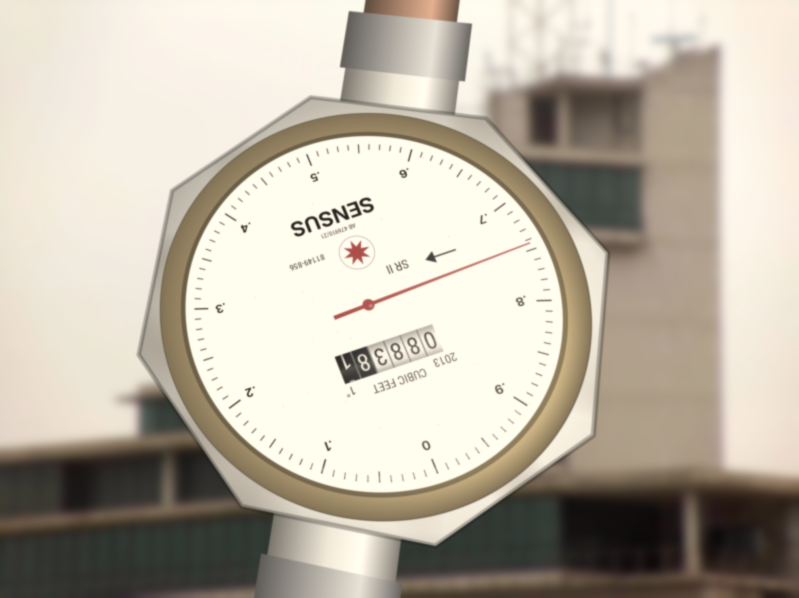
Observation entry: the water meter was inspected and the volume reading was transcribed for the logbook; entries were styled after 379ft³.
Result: 88380.74ft³
